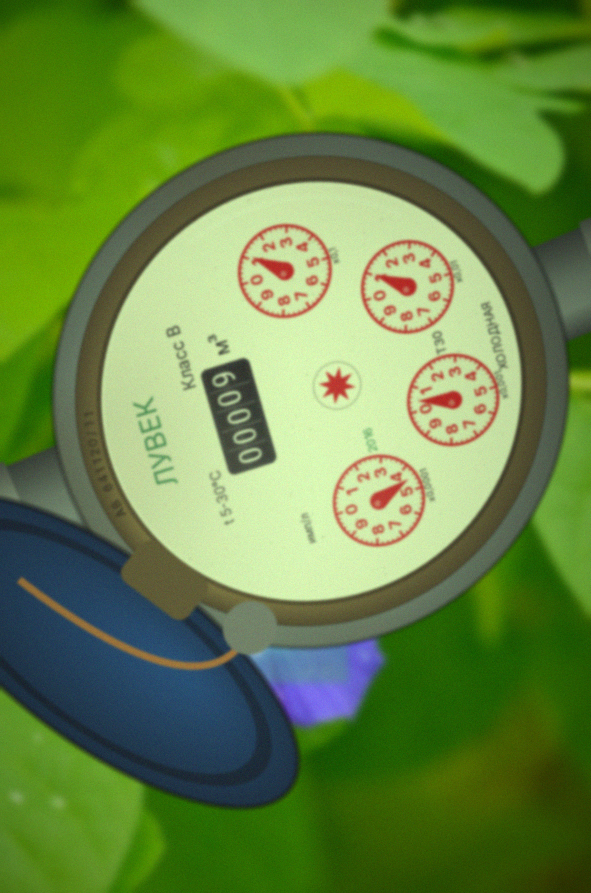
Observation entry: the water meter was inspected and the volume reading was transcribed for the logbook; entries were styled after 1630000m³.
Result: 9.1104m³
